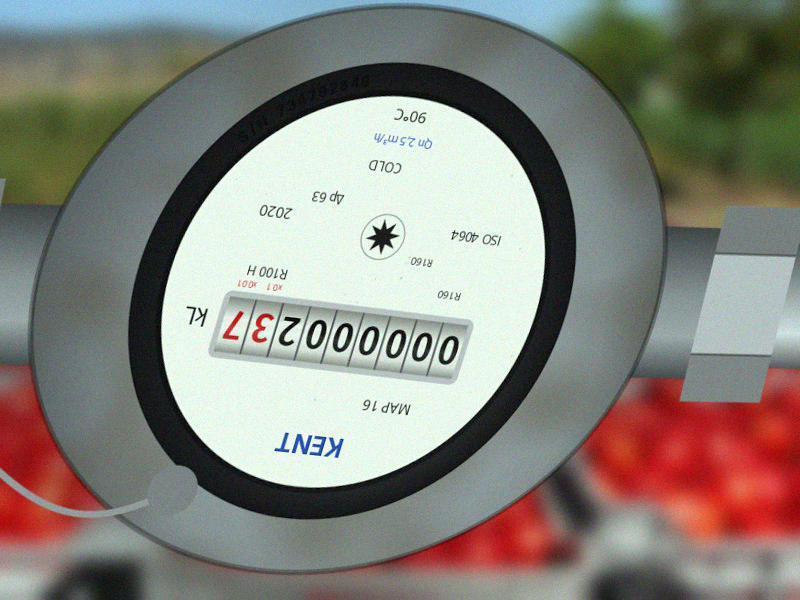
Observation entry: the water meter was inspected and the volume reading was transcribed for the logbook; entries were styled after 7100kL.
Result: 2.37kL
